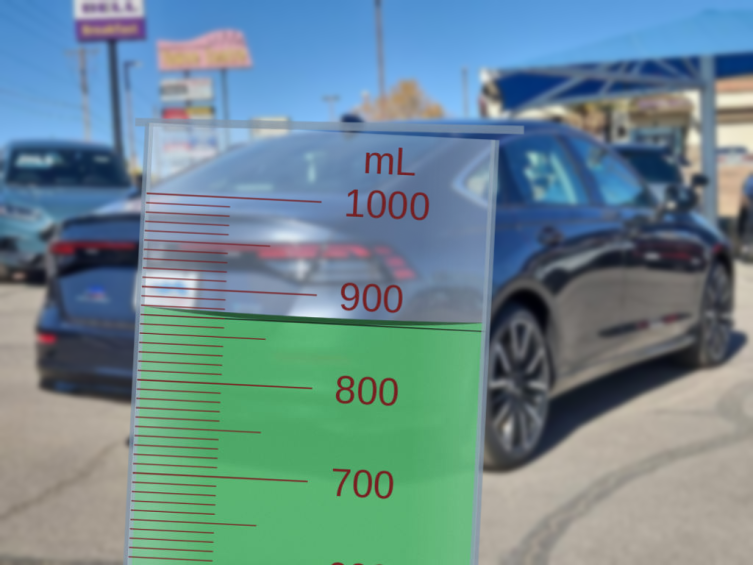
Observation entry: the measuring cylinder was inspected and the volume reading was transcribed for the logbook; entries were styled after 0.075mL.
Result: 870mL
